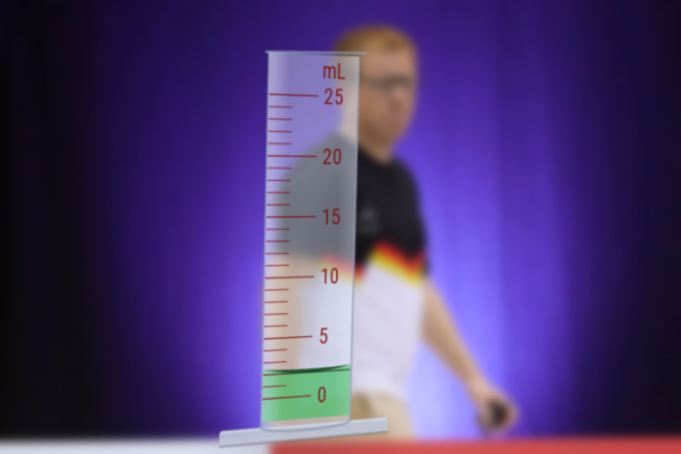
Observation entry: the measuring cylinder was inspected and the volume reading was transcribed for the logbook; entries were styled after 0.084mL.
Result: 2mL
